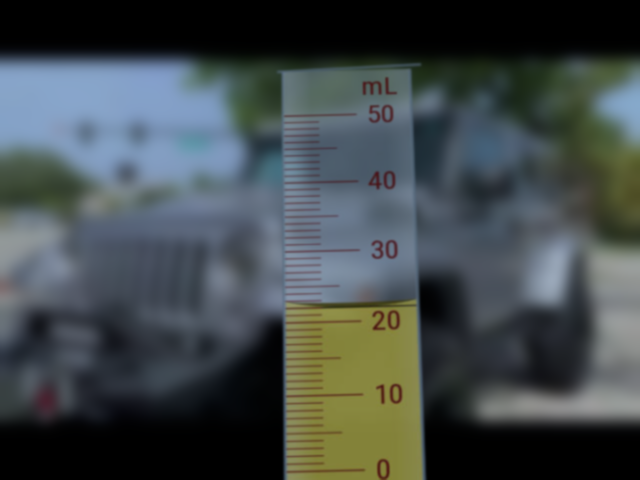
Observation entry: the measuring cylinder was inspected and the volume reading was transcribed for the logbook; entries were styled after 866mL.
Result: 22mL
